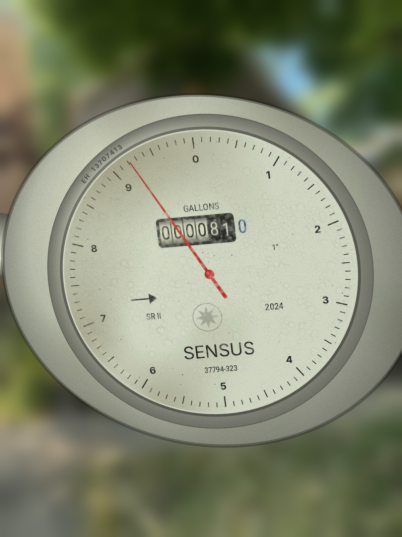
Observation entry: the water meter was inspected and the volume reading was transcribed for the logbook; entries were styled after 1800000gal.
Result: 809.2gal
